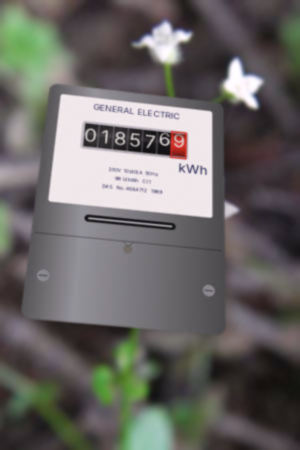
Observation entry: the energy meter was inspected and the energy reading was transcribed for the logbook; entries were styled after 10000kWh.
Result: 18576.9kWh
